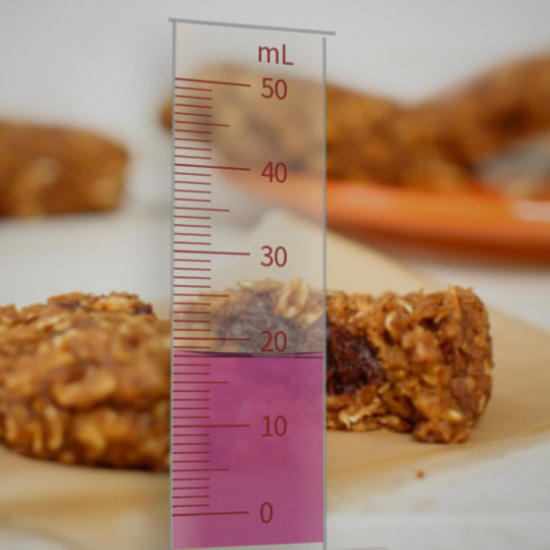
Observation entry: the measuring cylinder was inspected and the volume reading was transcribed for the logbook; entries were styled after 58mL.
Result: 18mL
